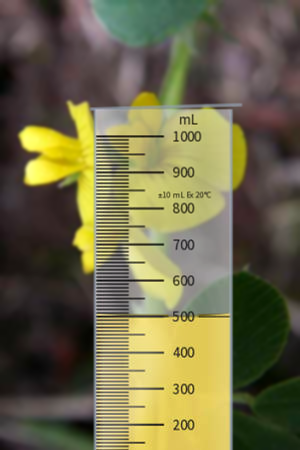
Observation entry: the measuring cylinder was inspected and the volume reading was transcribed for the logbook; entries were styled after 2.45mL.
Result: 500mL
